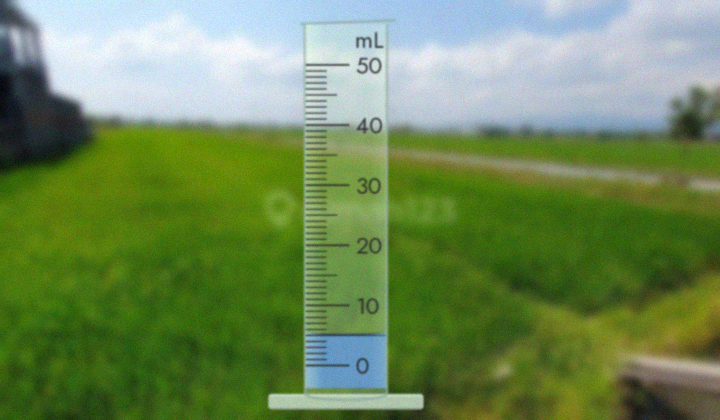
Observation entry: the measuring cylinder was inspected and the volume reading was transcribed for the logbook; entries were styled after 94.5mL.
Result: 5mL
